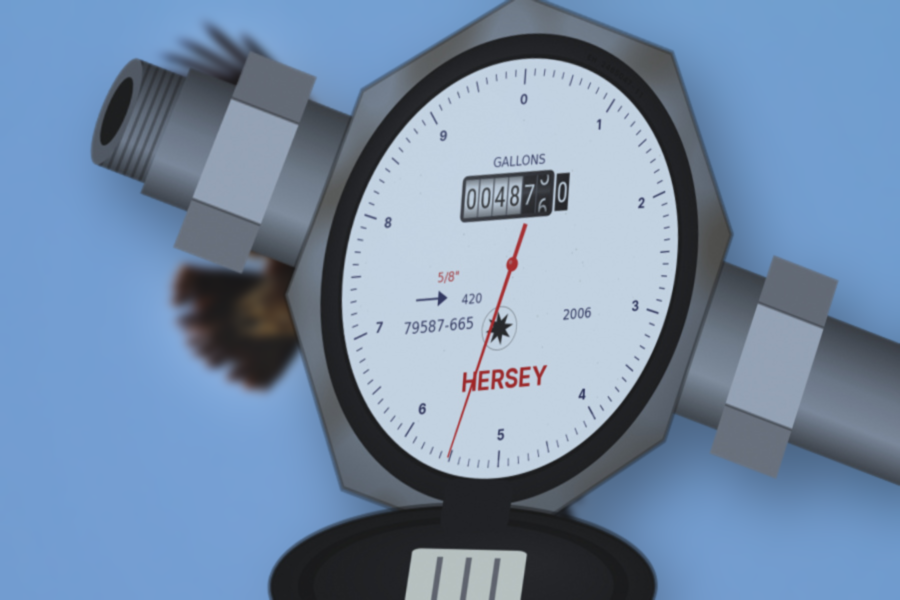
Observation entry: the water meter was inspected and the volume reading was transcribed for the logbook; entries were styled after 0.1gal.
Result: 48755.5gal
